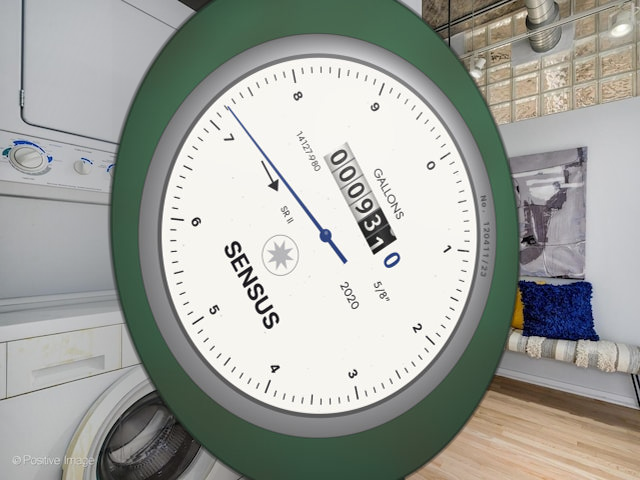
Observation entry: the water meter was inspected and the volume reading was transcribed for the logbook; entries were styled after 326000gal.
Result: 9307.2gal
